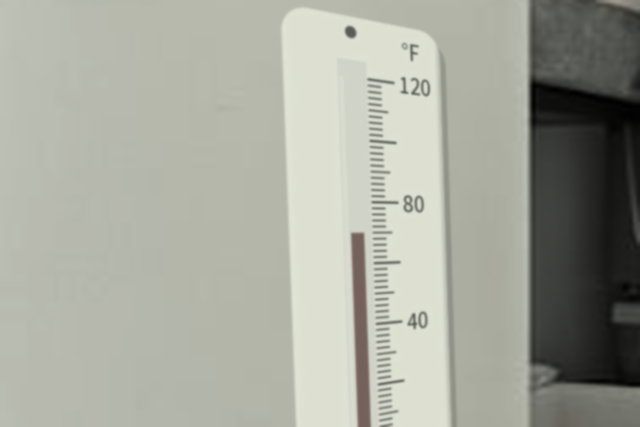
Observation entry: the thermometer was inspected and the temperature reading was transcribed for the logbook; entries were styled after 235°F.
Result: 70°F
